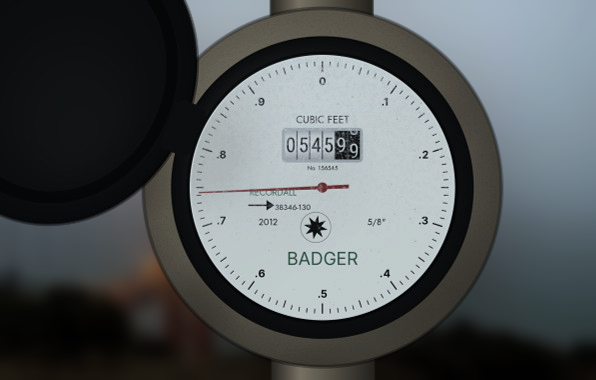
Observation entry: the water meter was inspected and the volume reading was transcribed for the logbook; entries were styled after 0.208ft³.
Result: 54598.74ft³
